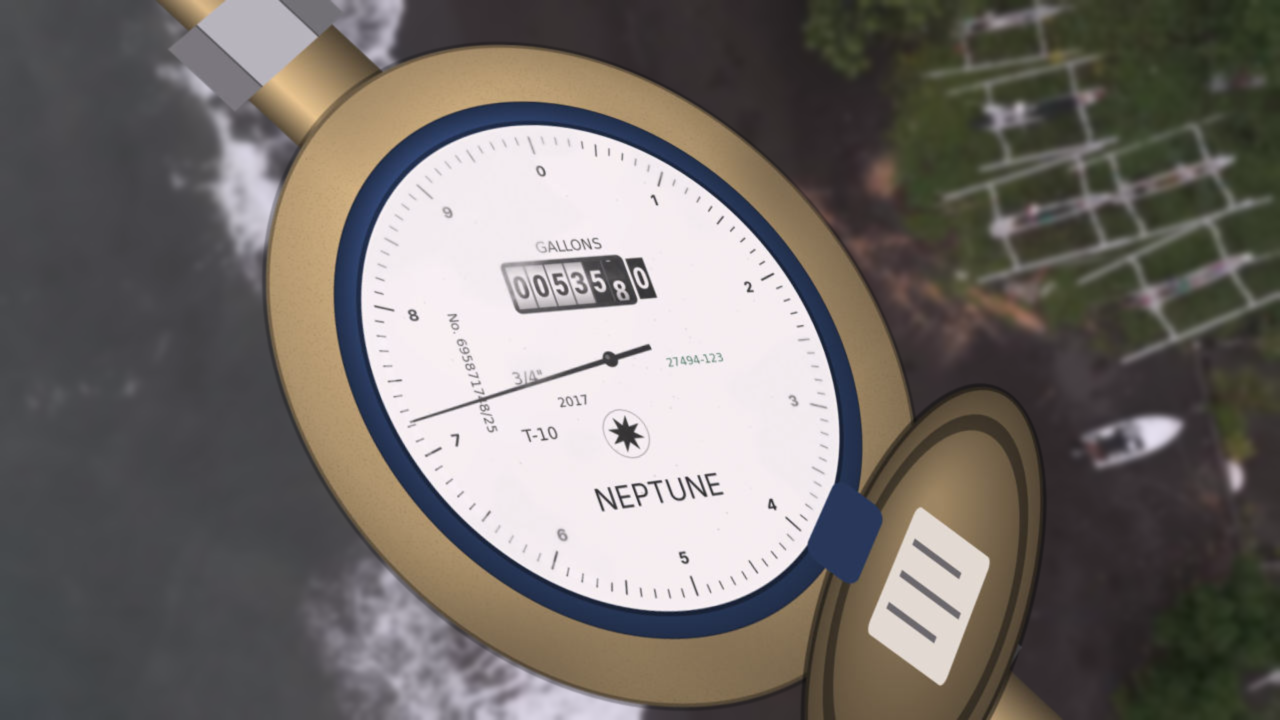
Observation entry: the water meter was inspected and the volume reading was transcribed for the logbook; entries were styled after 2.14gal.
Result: 53577.2gal
